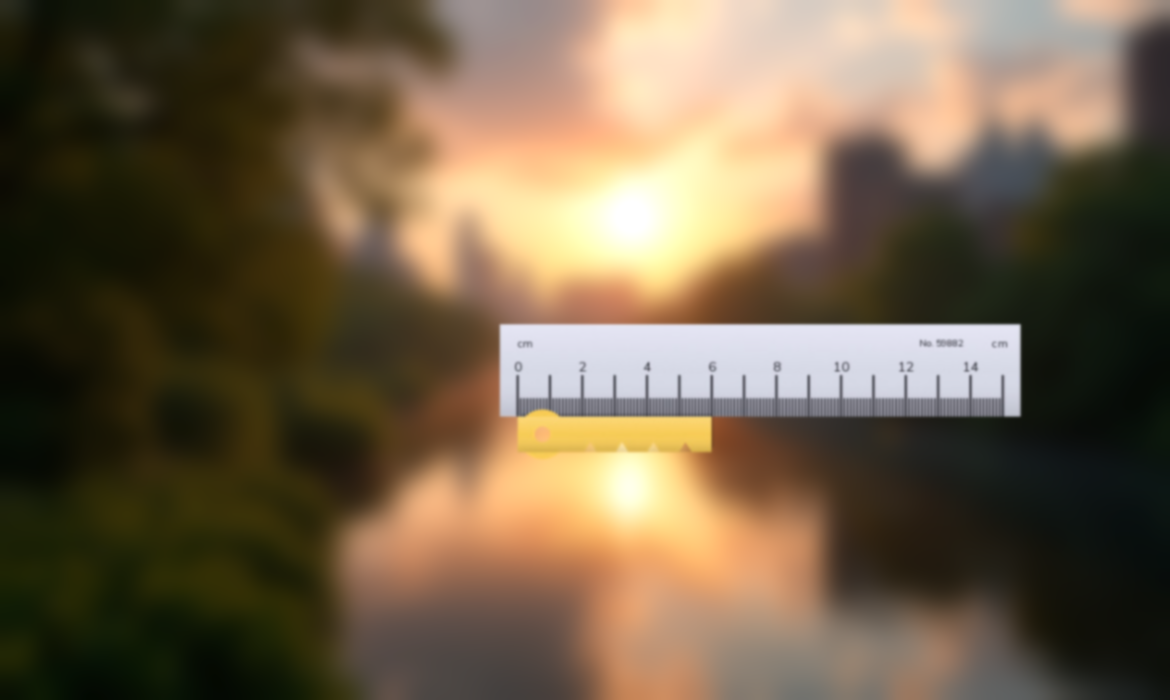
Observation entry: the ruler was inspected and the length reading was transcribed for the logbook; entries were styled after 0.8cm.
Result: 6cm
